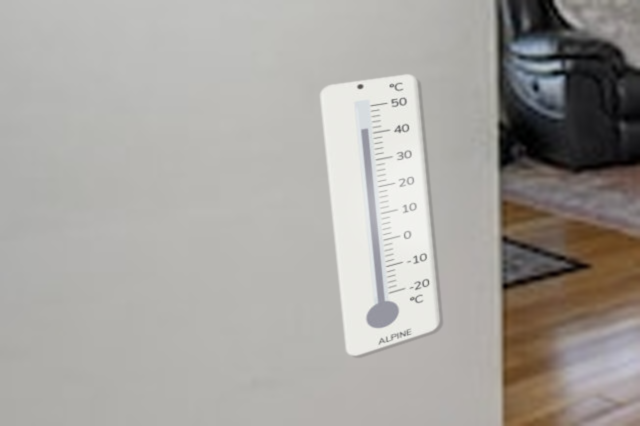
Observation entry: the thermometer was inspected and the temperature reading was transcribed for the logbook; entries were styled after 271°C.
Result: 42°C
